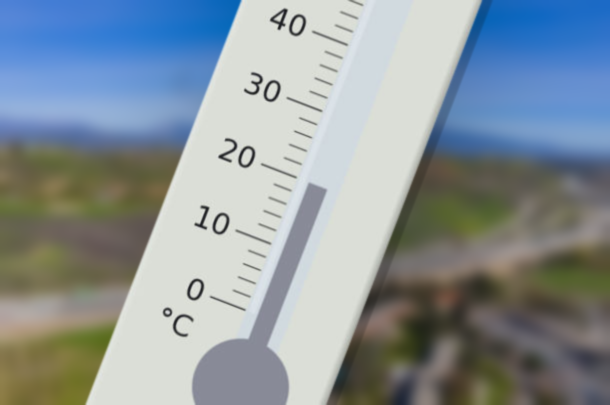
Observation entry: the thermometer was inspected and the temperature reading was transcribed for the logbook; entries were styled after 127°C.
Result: 20°C
